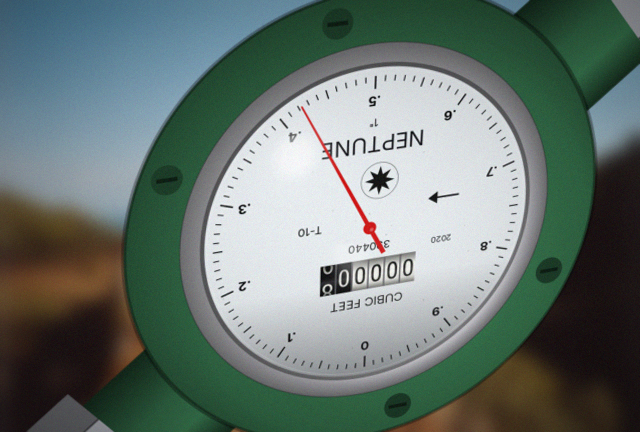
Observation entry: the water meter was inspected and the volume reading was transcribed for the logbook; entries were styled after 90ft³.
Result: 8.42ft³
